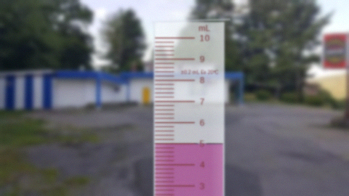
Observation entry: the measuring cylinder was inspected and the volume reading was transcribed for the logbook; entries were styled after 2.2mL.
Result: 5mL
